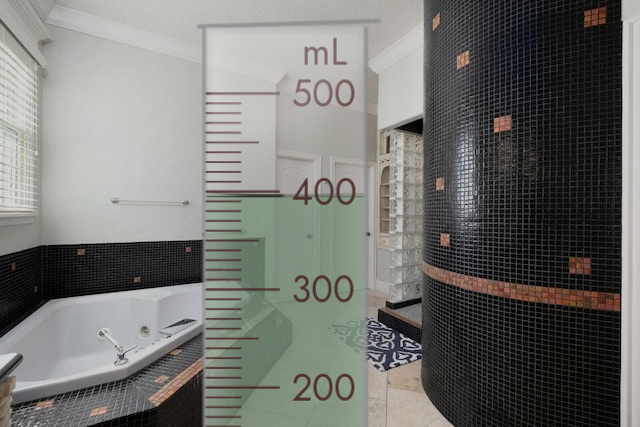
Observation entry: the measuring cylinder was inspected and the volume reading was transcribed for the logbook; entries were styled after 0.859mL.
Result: 395mL
